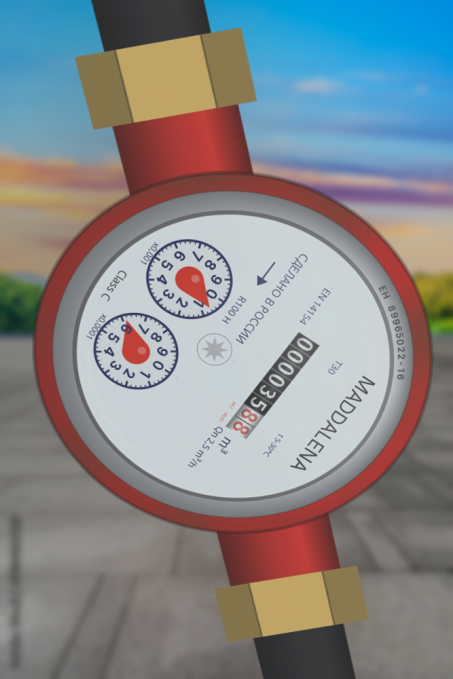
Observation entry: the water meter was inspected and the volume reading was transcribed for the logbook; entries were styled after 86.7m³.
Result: 35.8806m³
